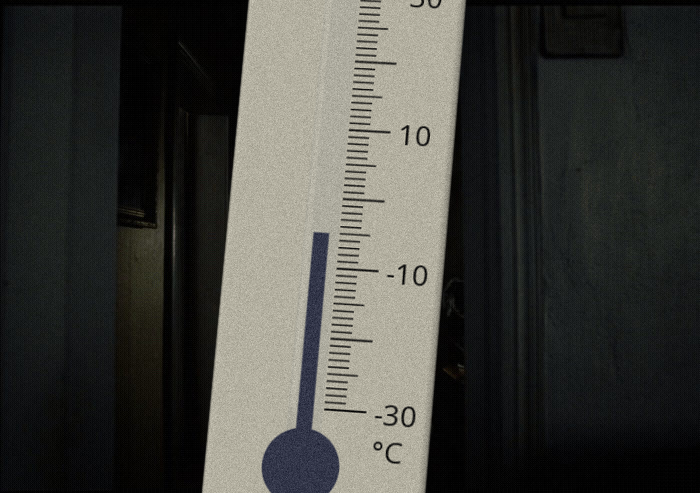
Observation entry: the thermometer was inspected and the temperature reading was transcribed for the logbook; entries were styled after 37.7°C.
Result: -5°C
